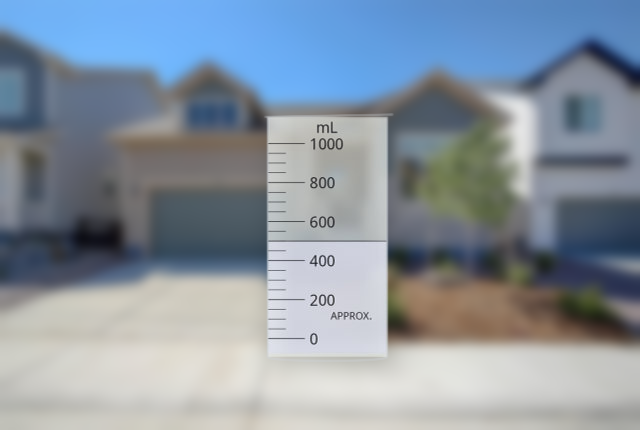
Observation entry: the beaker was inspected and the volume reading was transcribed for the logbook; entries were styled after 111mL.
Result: 500mL
